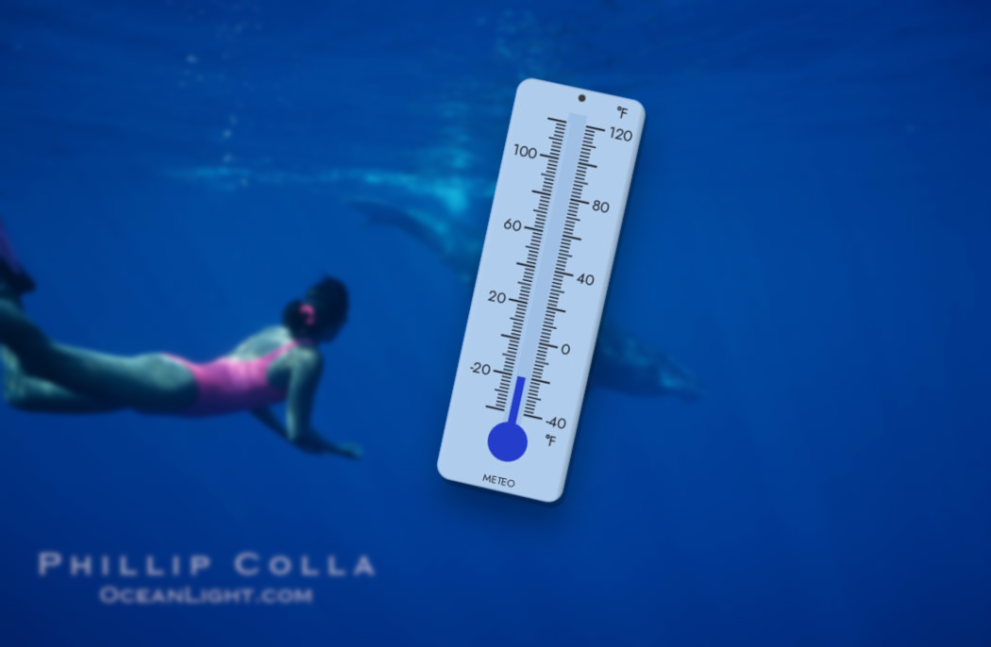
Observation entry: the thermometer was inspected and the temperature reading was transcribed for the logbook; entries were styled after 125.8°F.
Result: -20°F
